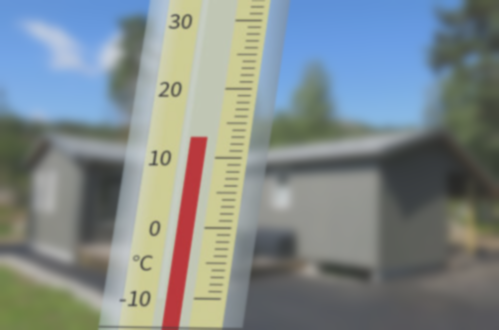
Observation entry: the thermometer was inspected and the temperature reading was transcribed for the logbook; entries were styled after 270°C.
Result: 13°C
